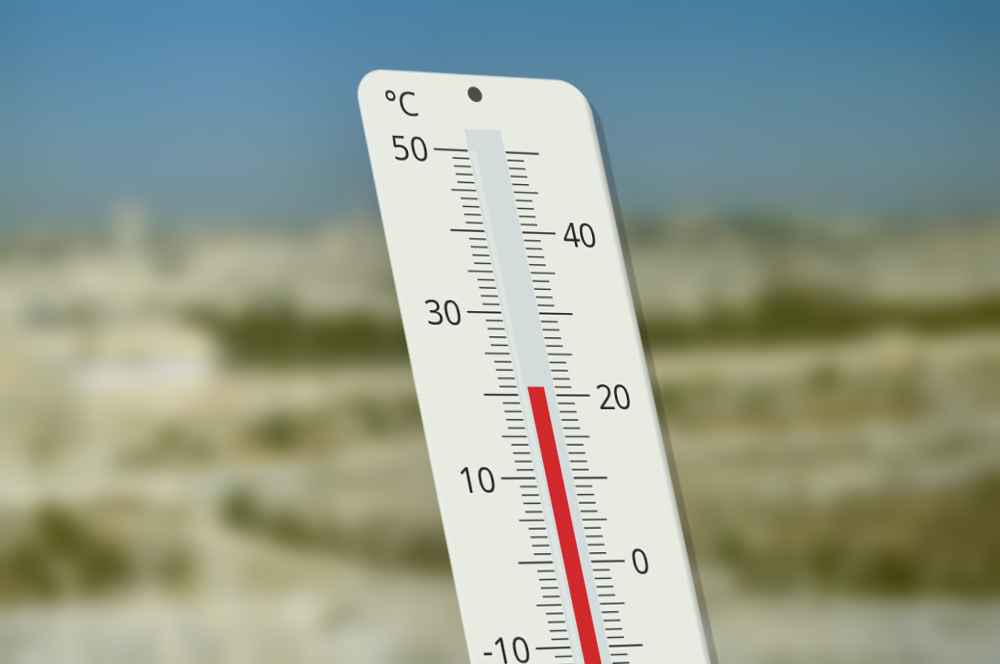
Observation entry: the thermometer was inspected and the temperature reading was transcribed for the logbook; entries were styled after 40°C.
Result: 21°C
